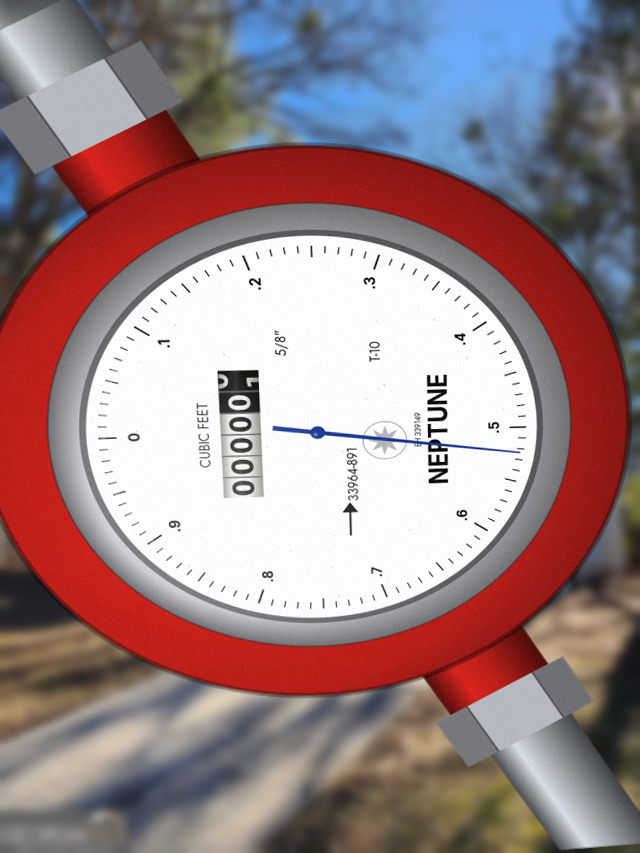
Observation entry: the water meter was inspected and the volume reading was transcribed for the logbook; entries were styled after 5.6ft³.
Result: 0.52ft³
